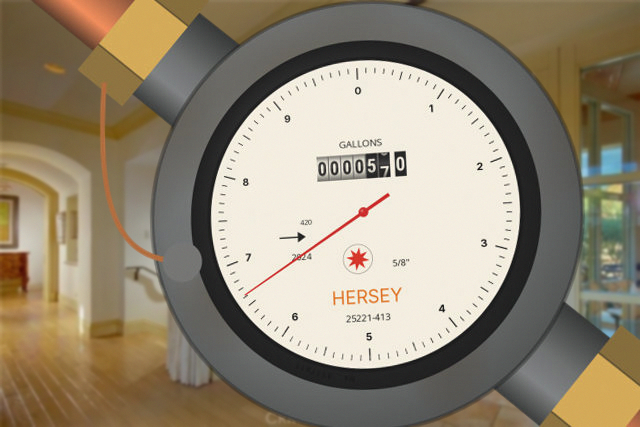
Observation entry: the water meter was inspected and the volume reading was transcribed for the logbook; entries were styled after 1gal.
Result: 566.6gal
